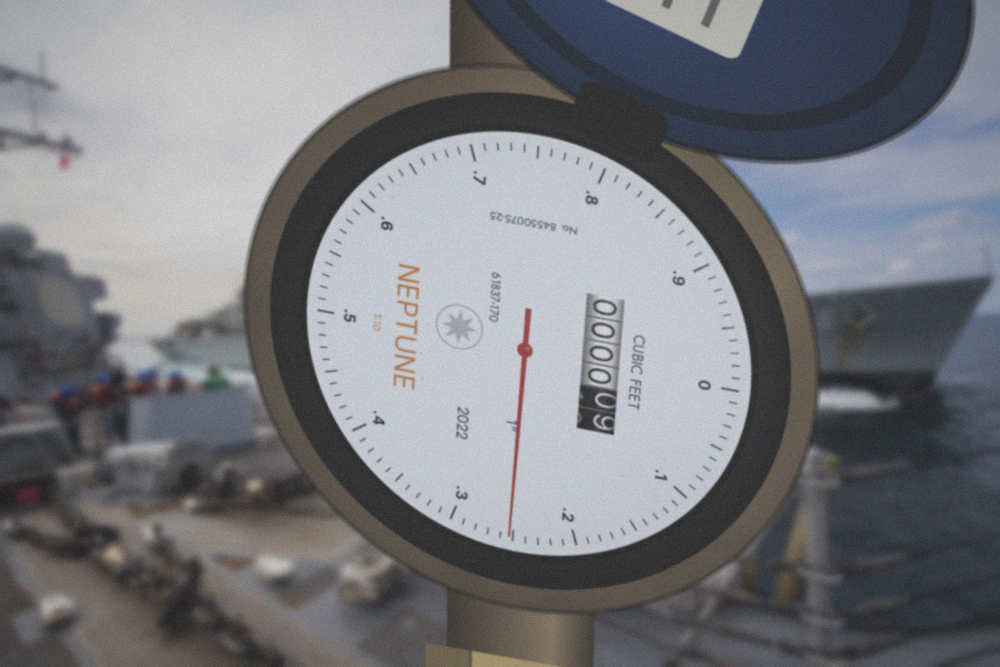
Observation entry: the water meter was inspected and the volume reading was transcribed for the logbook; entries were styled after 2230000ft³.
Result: 9.25ft³
